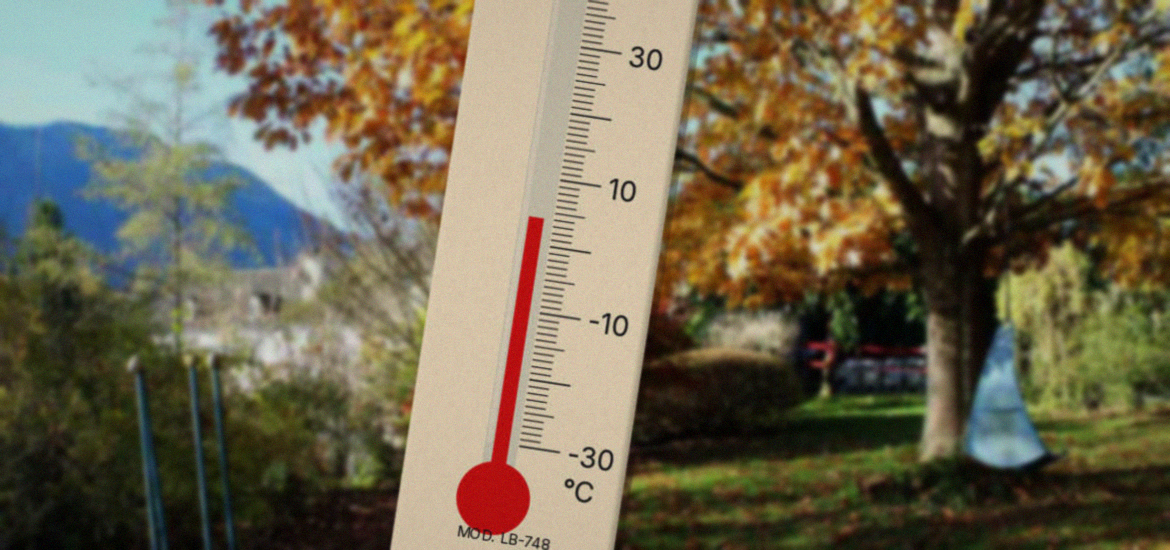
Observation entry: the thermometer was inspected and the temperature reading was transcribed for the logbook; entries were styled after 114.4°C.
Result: 4°C
